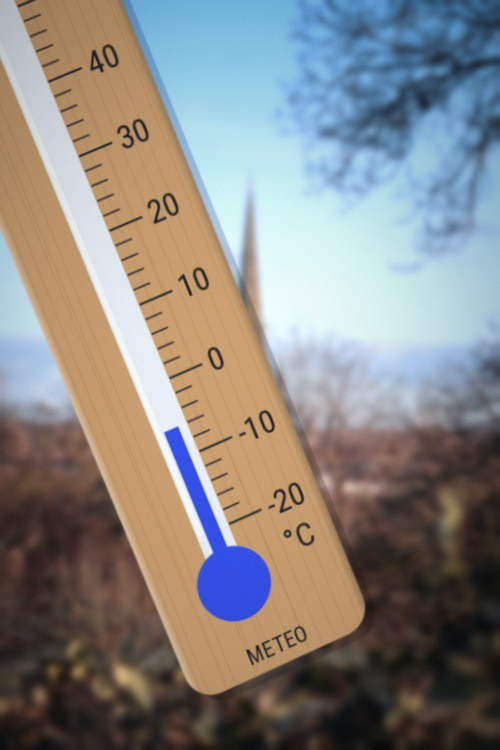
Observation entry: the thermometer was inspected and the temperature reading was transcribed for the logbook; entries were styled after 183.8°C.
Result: -6°C
